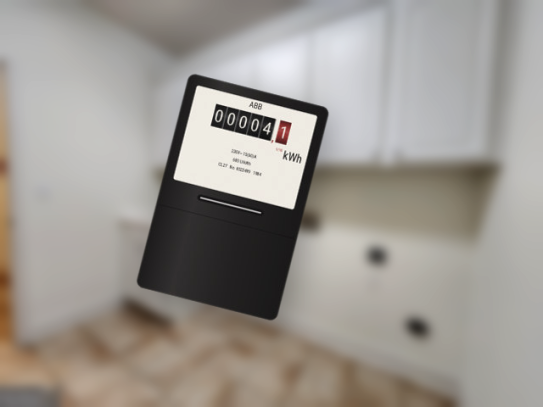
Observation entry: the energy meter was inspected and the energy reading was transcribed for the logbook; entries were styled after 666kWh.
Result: 4.1kWh
